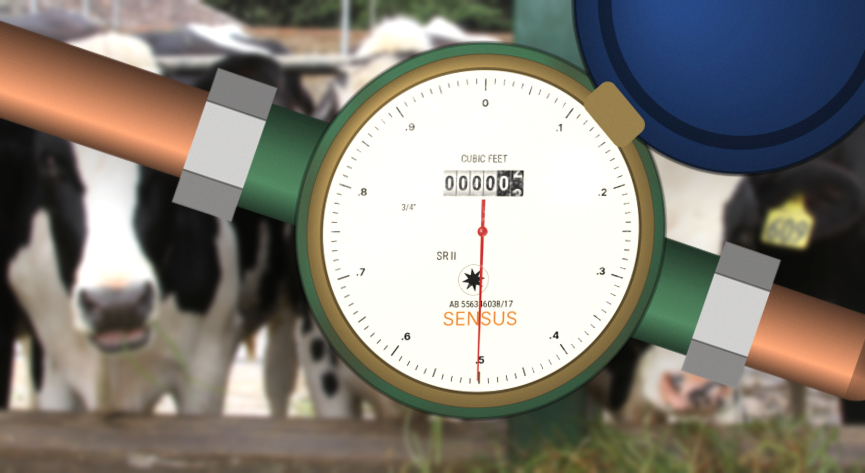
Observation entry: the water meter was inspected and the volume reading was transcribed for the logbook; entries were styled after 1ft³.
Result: 2.50ft³
